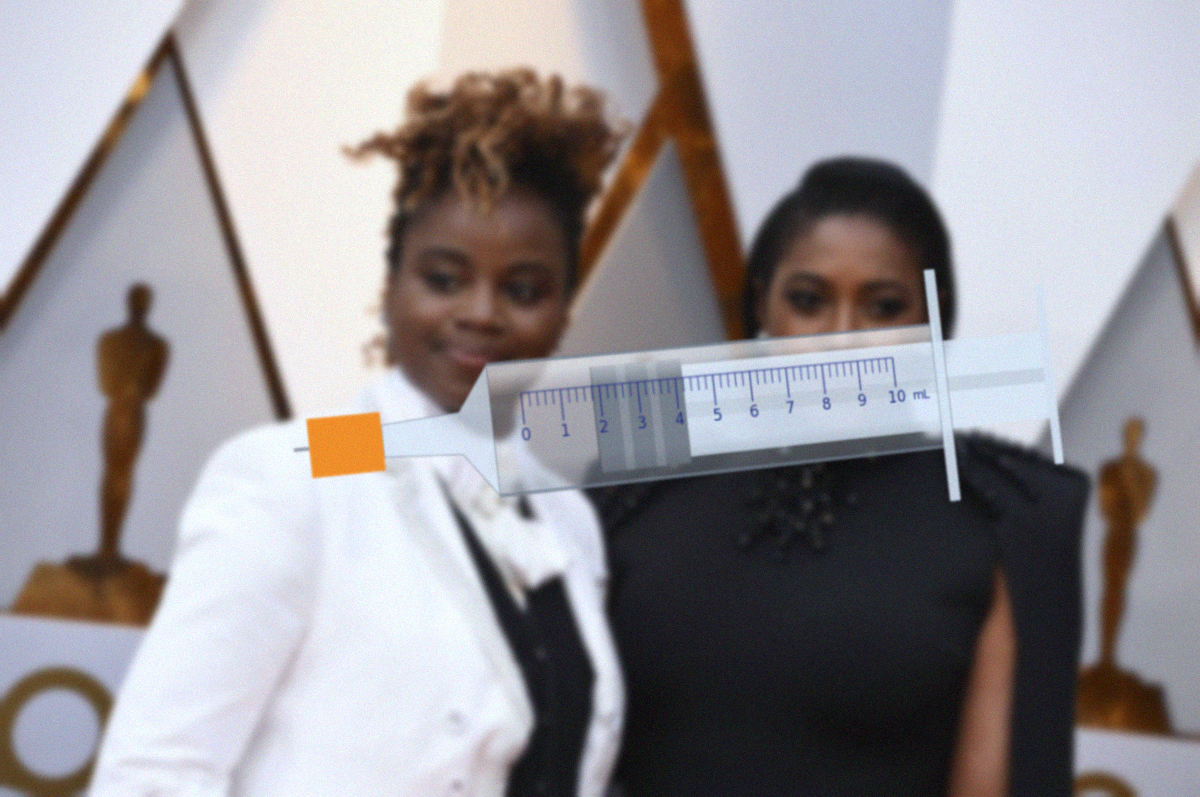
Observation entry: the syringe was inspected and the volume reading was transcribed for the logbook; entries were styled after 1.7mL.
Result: 1.8mL
